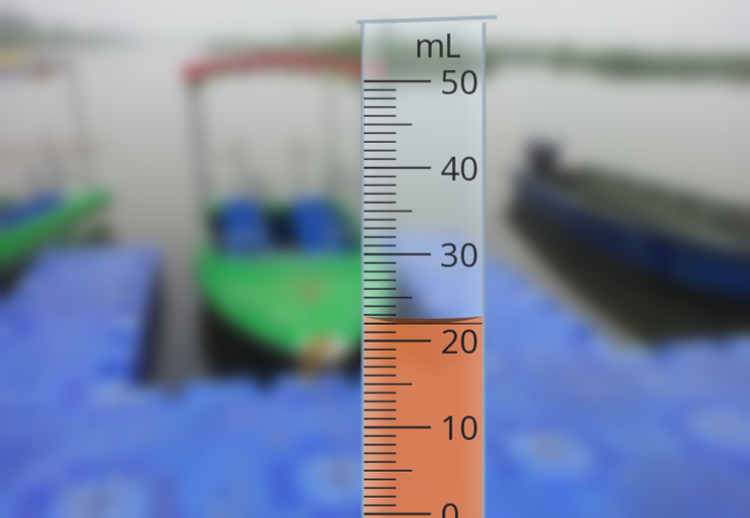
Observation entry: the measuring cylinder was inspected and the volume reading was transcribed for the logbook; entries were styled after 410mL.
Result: 22mL
